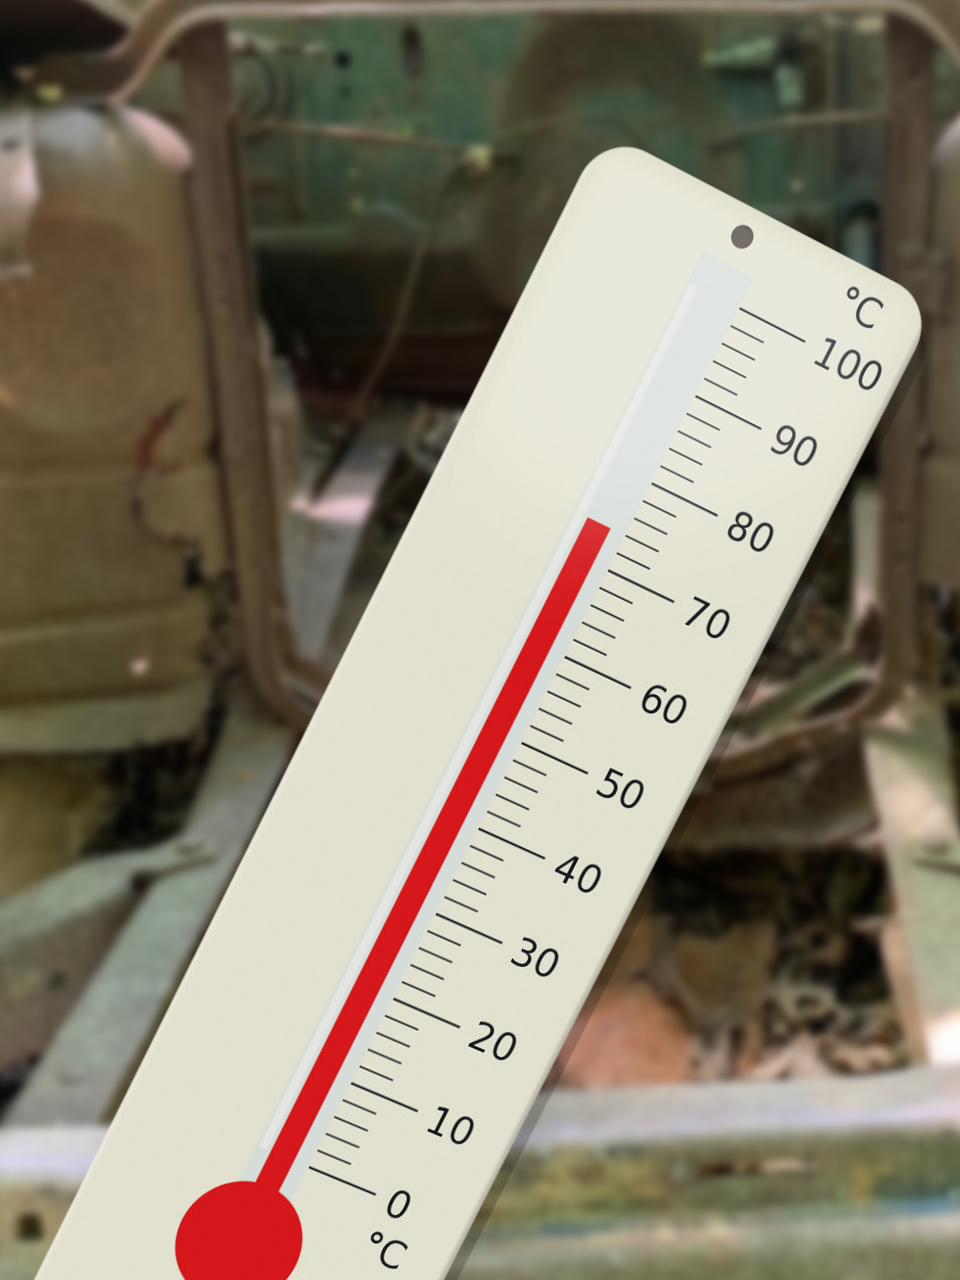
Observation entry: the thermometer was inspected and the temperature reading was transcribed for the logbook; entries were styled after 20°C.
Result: 74°C
